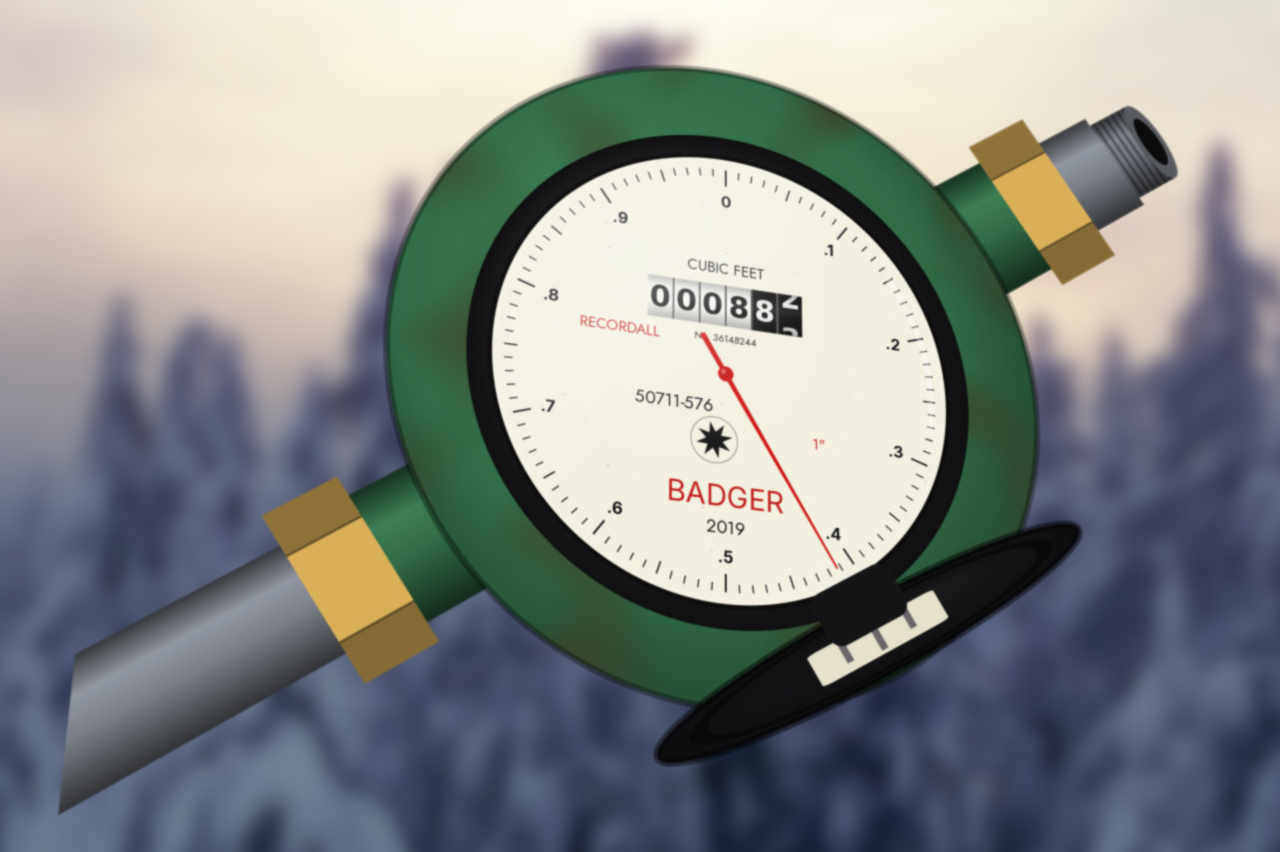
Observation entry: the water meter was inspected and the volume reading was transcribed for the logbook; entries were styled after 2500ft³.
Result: 882.41ft³
